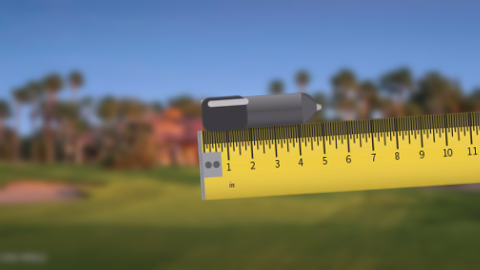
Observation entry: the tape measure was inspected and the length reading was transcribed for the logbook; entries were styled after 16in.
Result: 5in
